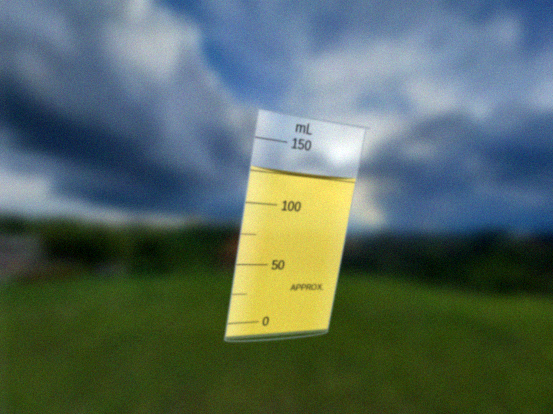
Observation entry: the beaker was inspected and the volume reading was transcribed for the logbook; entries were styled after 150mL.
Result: 125mL
